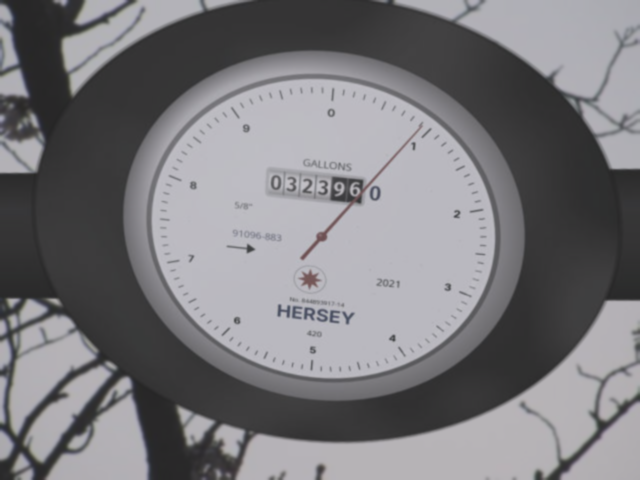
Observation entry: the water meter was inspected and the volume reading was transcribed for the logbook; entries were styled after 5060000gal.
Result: 323960.9gal
